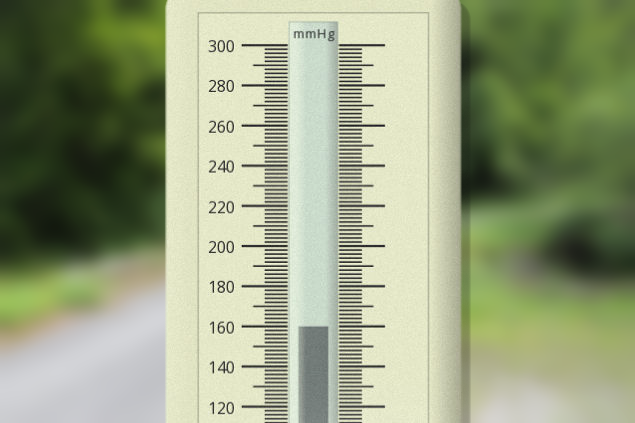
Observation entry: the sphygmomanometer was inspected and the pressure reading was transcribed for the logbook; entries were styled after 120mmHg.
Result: 160mmHg
